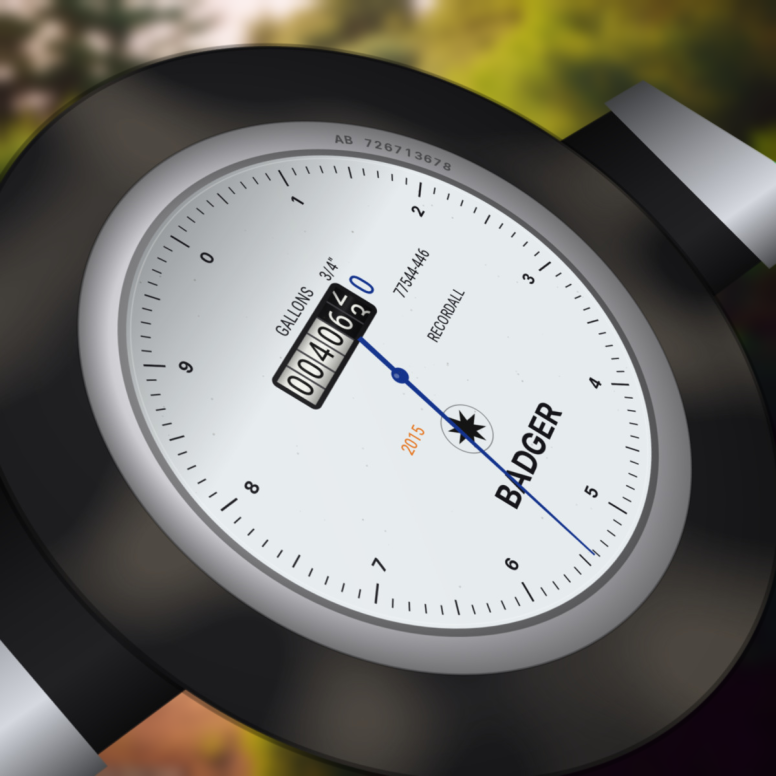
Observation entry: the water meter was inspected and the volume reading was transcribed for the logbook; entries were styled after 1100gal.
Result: 40625.4gal
